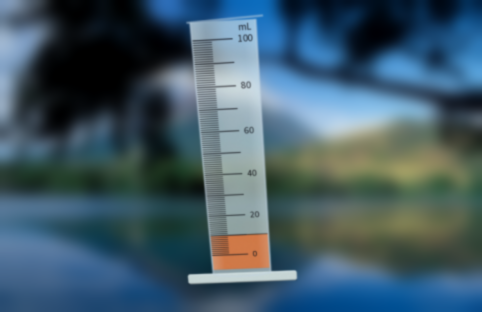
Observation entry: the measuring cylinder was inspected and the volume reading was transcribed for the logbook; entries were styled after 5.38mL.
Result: 10mL
